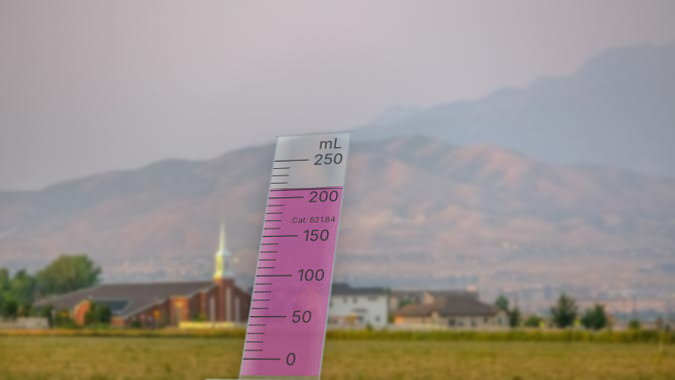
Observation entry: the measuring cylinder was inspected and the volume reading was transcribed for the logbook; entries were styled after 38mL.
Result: 210mL
